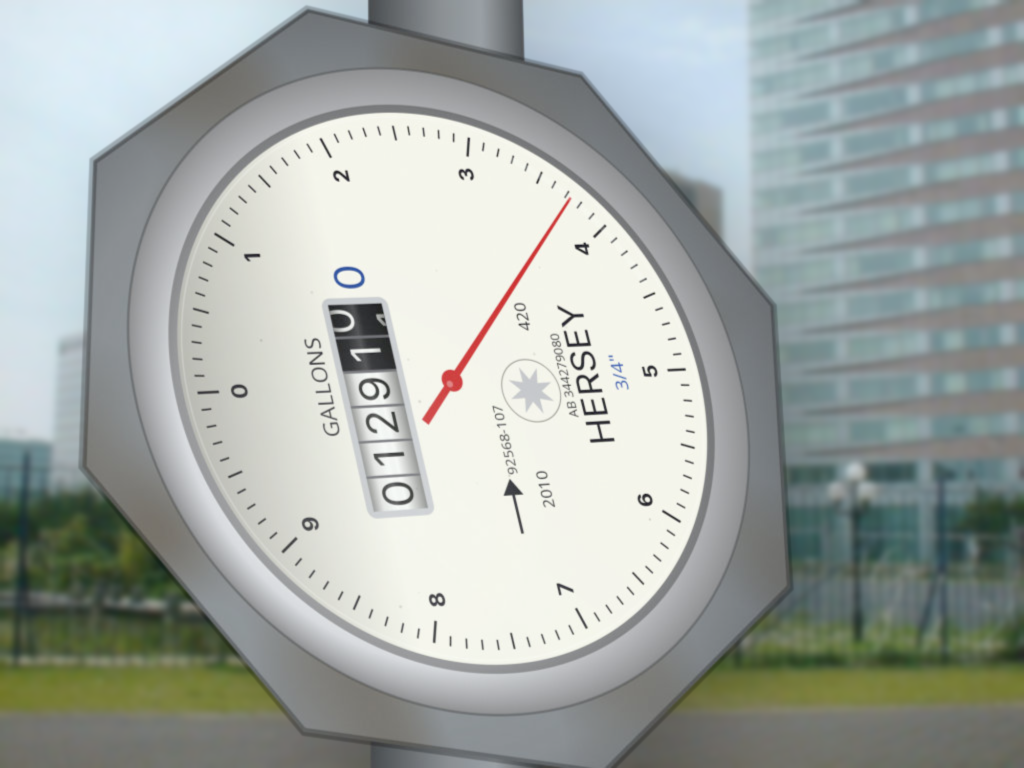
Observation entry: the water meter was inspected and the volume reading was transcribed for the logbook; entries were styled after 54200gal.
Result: 129103.7gal
